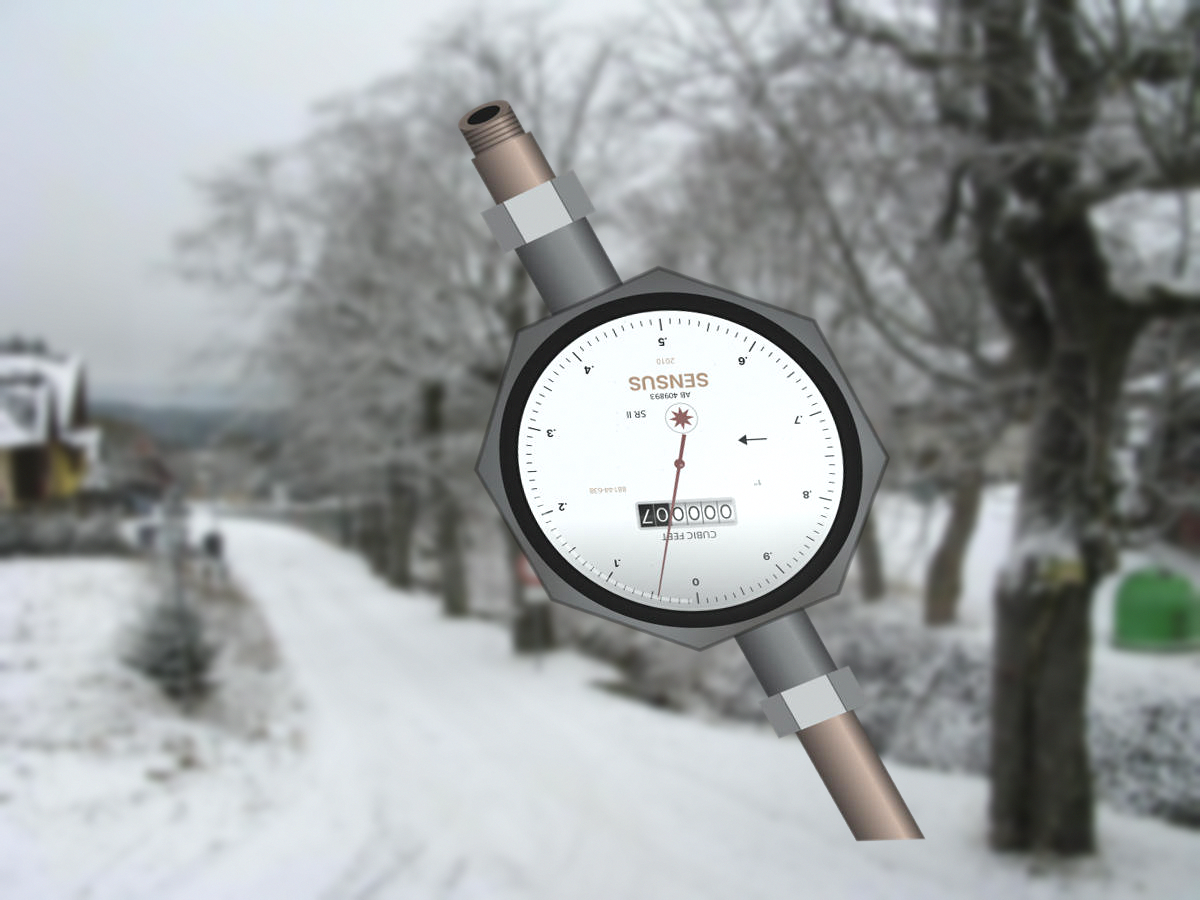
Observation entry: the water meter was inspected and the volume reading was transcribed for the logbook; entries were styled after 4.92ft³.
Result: 7.04ft³
